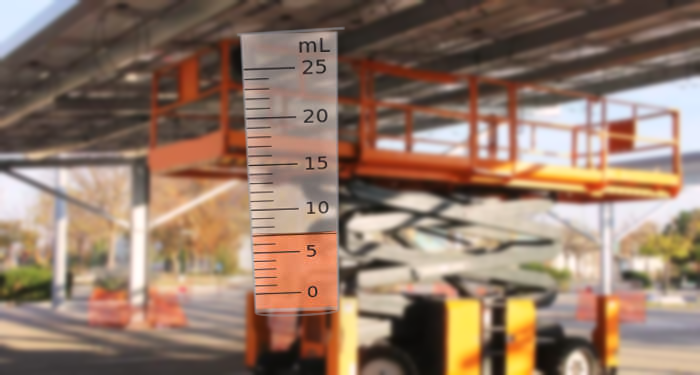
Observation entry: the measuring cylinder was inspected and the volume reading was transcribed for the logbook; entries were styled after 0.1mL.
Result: 7mL
